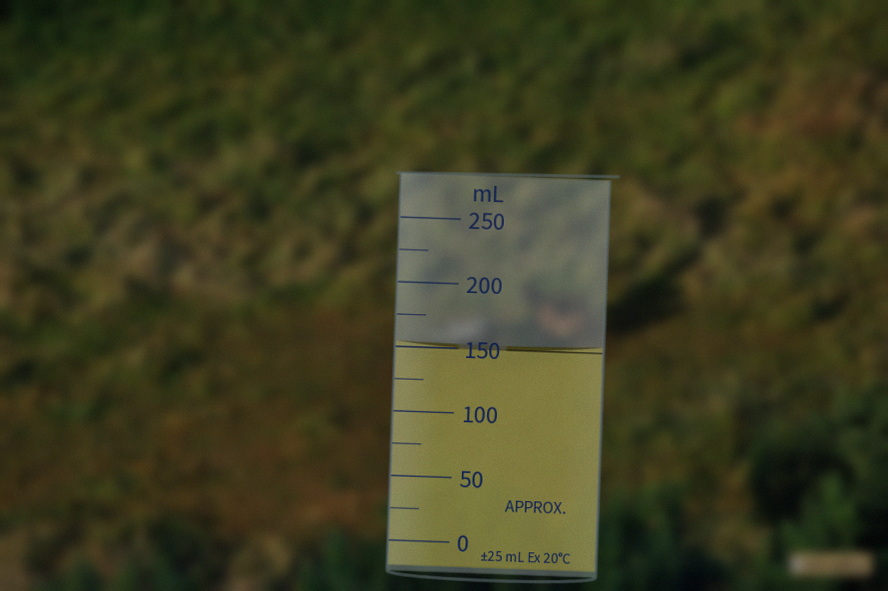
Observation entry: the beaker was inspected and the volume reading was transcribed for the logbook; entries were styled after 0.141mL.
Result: 150mL
